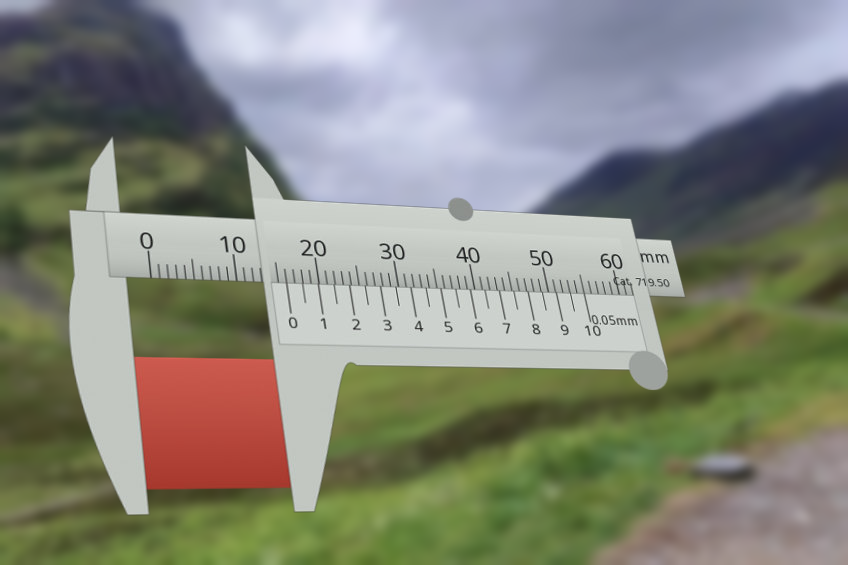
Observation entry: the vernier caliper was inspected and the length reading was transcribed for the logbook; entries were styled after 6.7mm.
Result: 16.0mm
